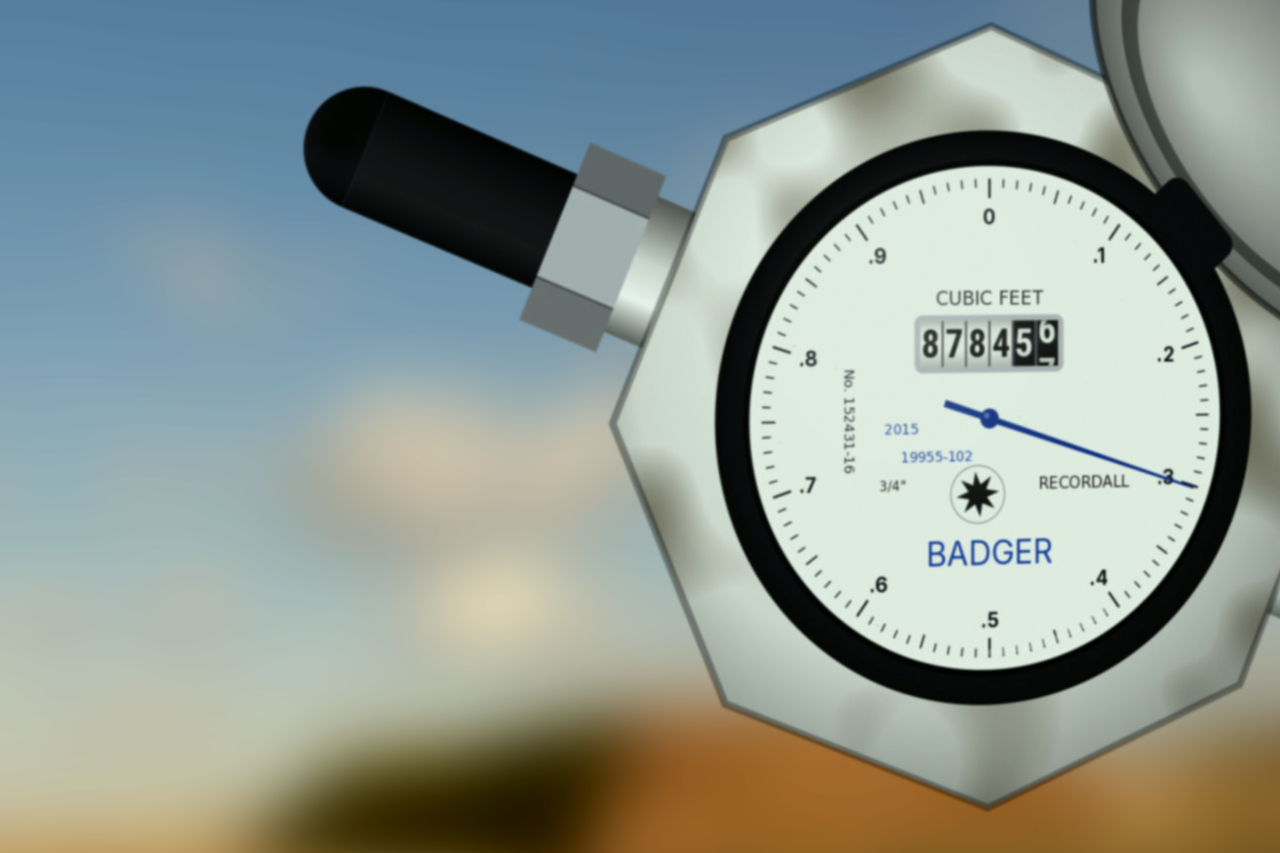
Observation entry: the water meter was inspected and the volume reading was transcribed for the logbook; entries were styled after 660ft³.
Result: 878456.30ft³
